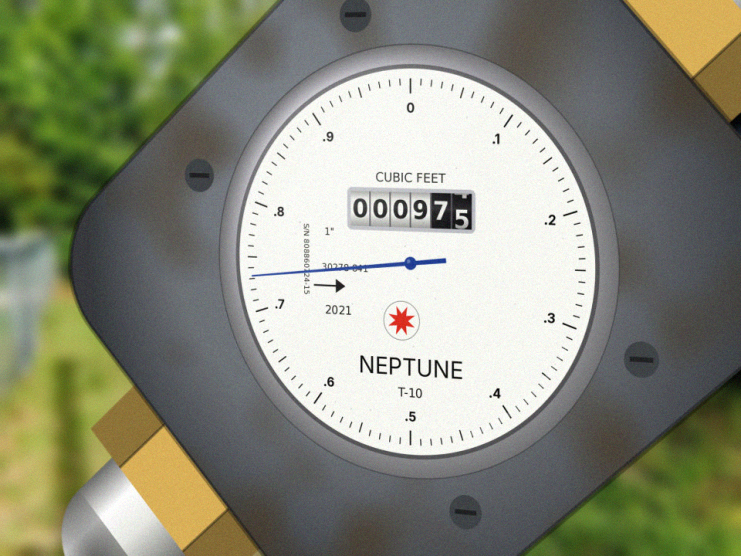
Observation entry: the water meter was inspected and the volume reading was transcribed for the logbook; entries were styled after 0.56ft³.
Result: 974.73ft³
